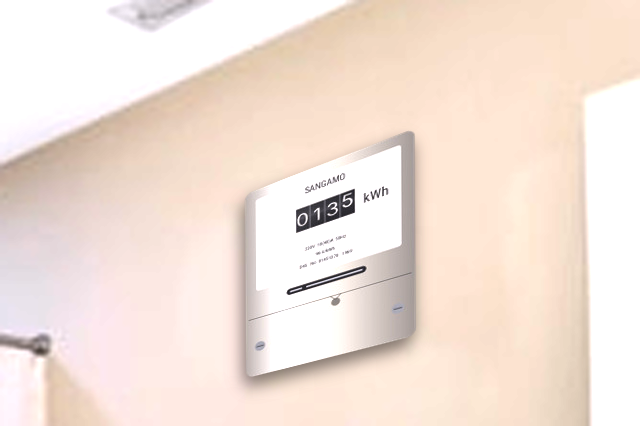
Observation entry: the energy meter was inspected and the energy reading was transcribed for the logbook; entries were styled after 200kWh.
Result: 135kWh
